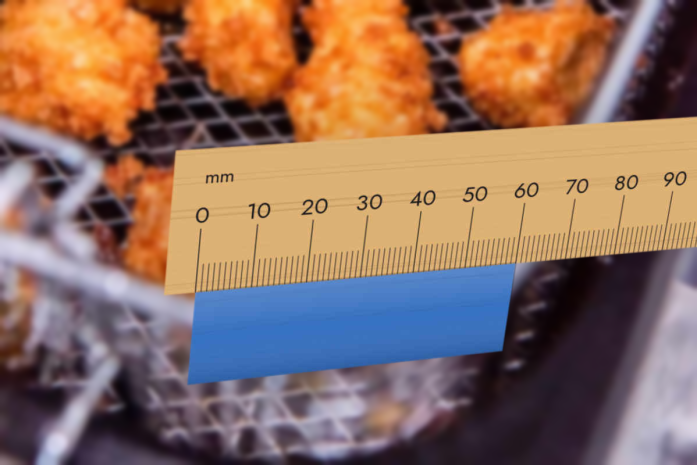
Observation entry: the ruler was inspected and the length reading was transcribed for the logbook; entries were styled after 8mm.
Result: 60mm
